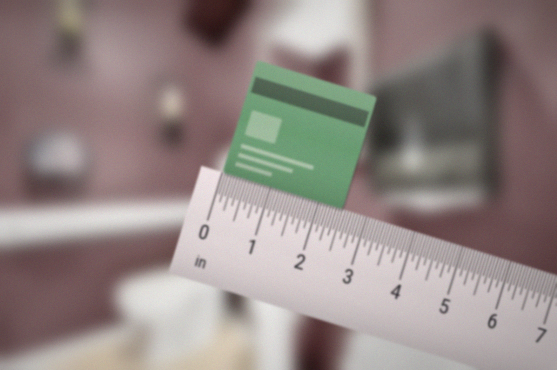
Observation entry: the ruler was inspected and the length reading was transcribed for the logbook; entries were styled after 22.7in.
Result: 2.5in
